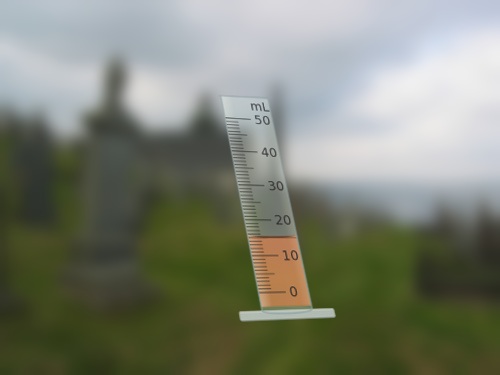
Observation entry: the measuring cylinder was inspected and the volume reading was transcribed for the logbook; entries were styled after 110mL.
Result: 15mL
